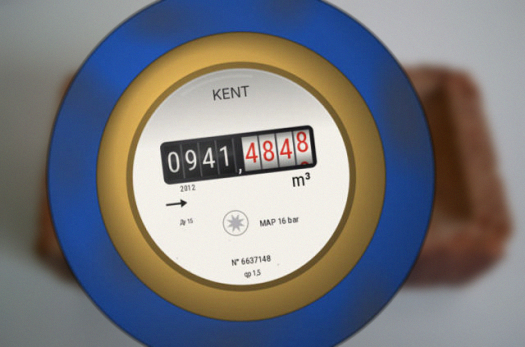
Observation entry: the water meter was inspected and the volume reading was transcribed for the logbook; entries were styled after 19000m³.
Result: 941.4848m³
